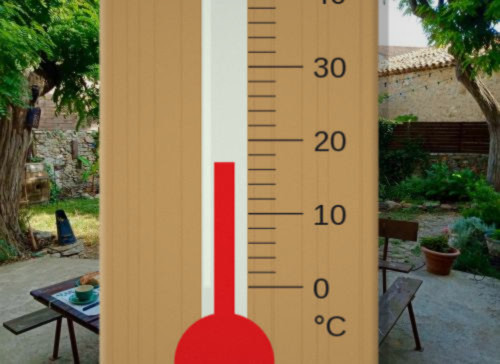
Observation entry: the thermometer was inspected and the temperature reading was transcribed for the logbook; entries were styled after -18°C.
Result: 17°C
